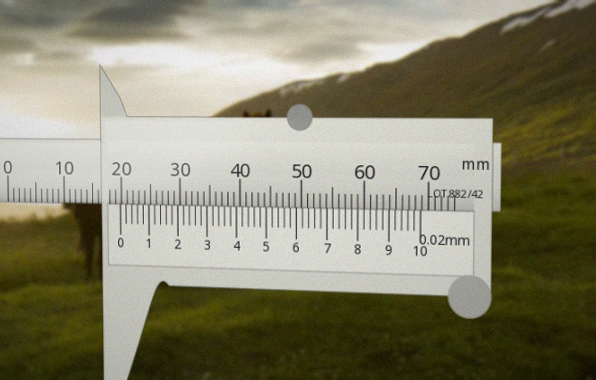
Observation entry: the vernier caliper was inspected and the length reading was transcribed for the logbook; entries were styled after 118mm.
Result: 19.8mm
